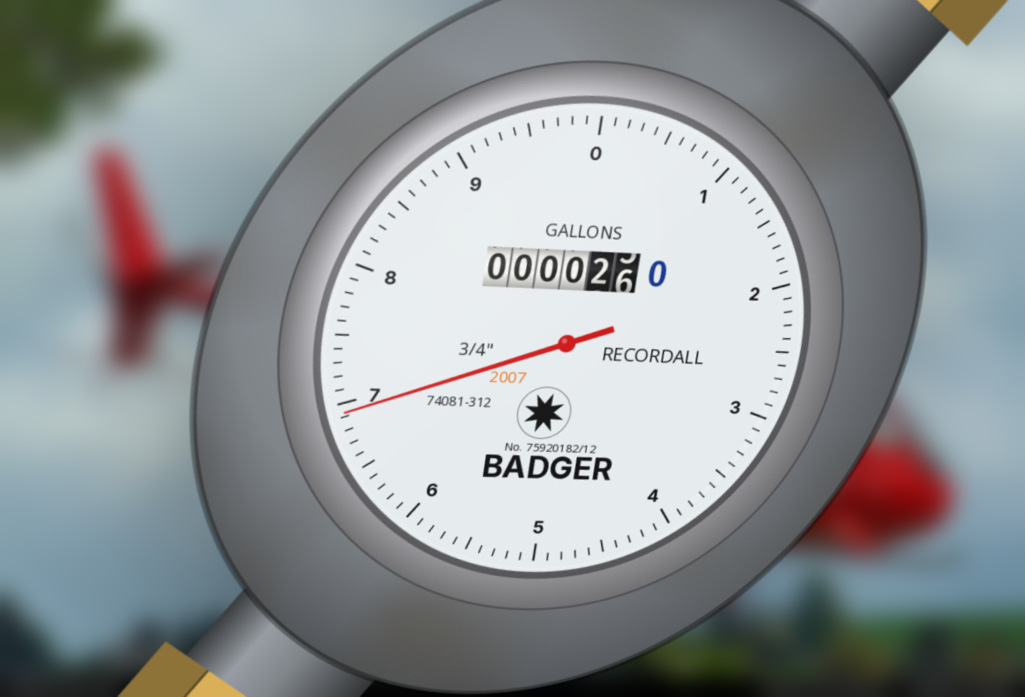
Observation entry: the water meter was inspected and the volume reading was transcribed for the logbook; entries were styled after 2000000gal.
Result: 256.9gal
